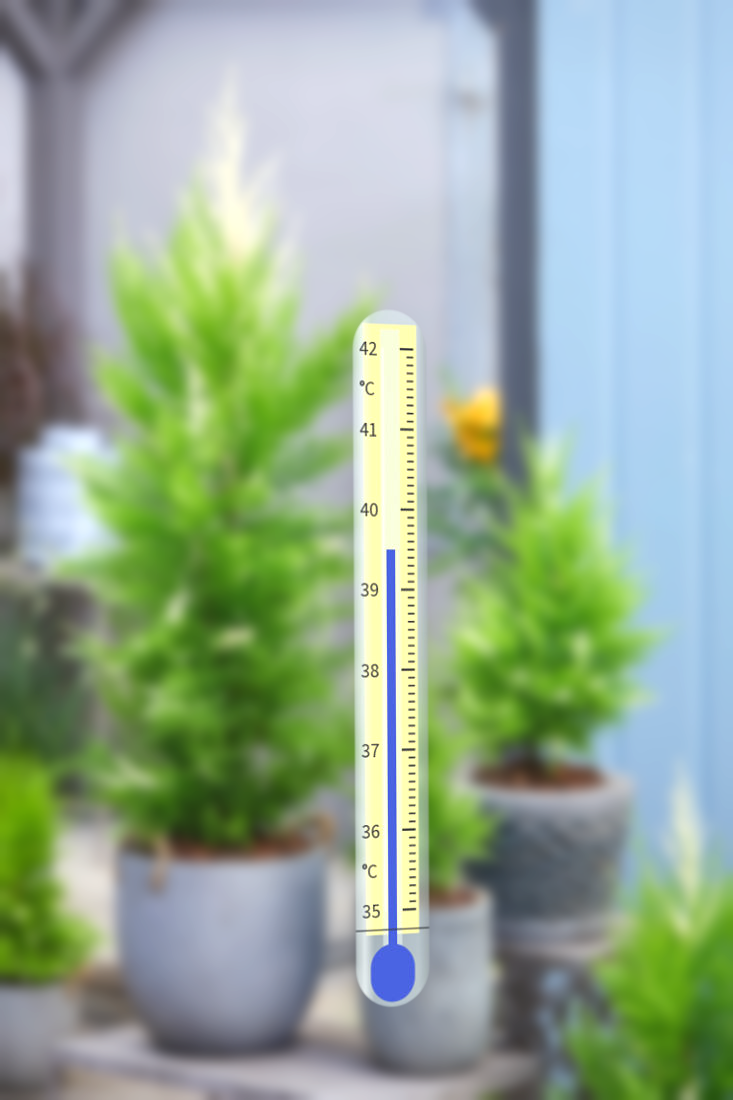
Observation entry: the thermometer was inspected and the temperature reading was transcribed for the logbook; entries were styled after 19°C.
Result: 39.5°C
